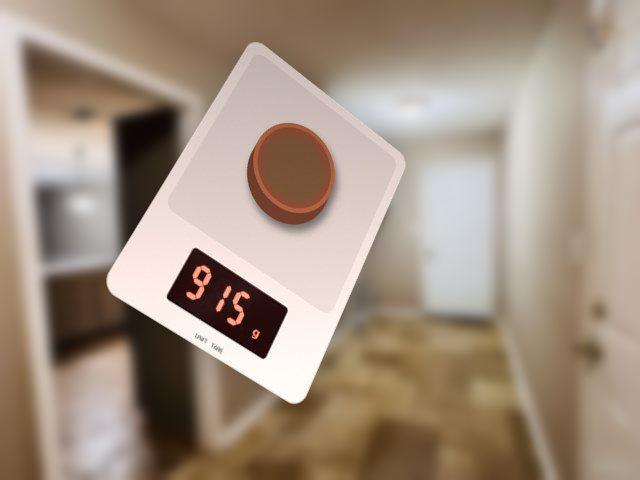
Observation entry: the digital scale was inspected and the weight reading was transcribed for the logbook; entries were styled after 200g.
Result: 915g
